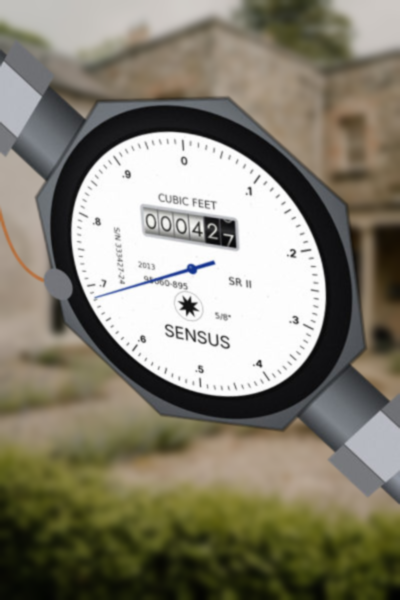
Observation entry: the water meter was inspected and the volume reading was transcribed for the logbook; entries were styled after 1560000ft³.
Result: 426.68ft³
